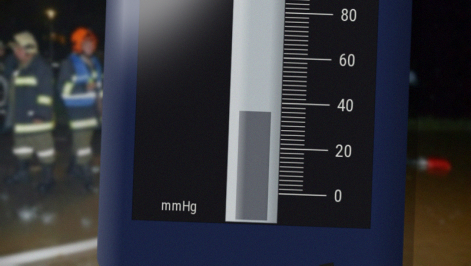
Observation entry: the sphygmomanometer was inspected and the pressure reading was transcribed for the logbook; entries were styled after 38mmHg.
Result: 36mmHg
